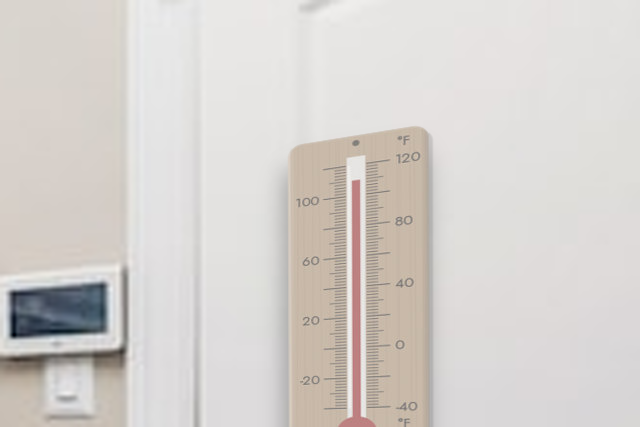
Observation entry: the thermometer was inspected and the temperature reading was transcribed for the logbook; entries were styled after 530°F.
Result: 110°F
